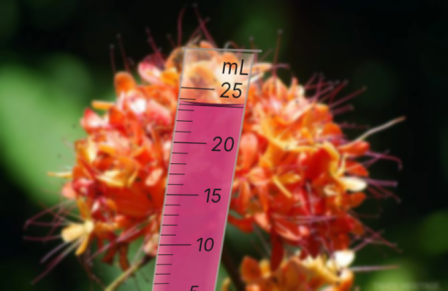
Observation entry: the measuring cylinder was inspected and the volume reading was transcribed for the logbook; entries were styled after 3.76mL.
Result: 23.5mL
